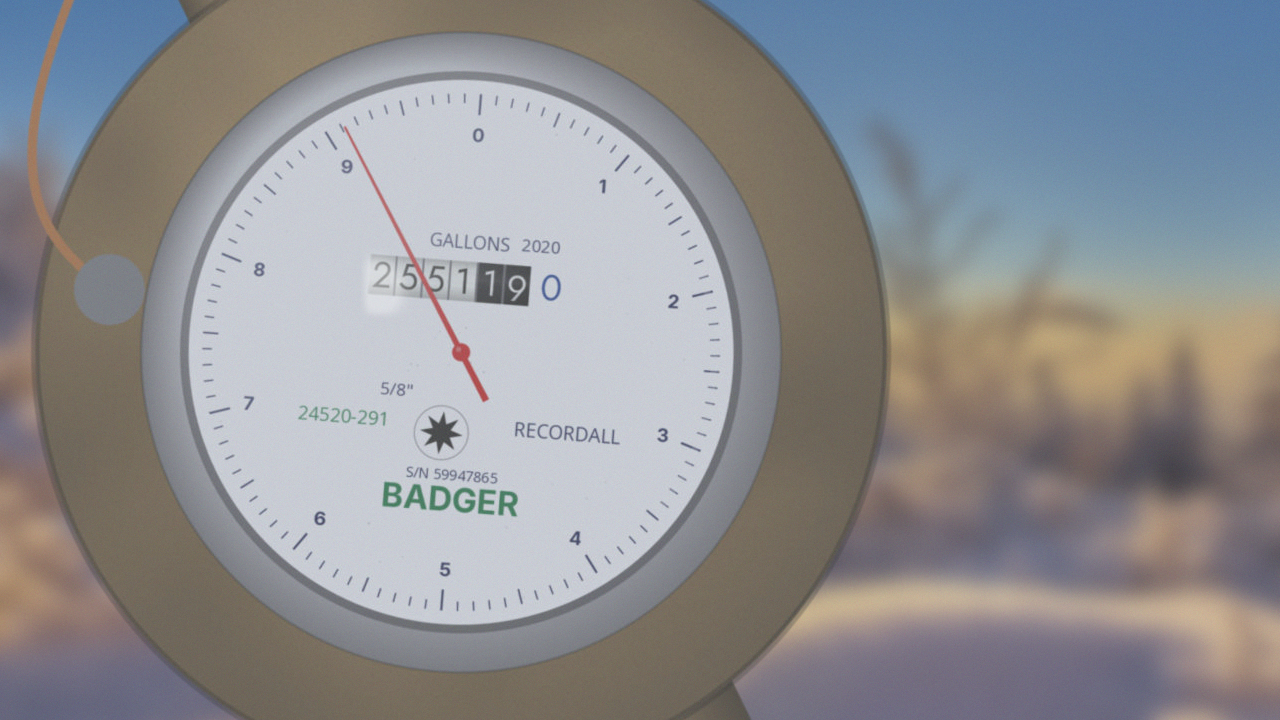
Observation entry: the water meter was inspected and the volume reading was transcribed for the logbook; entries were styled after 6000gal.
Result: 2551189.1gal
